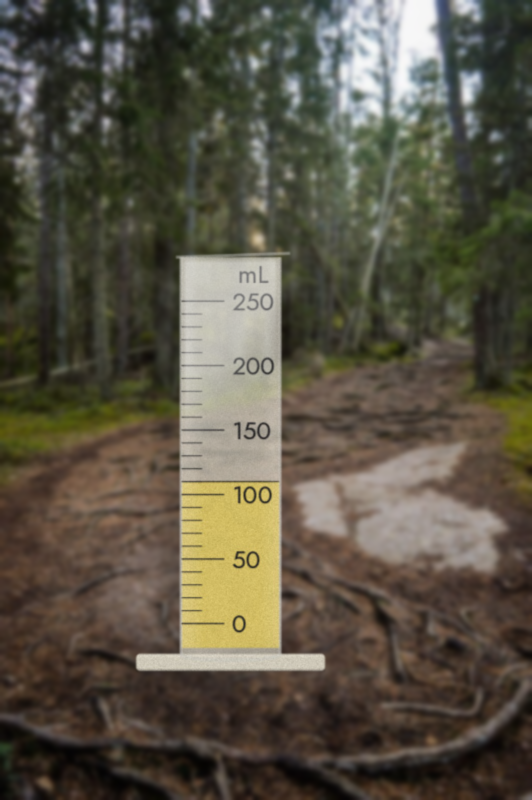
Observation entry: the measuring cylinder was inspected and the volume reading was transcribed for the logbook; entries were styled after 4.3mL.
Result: 110mL
